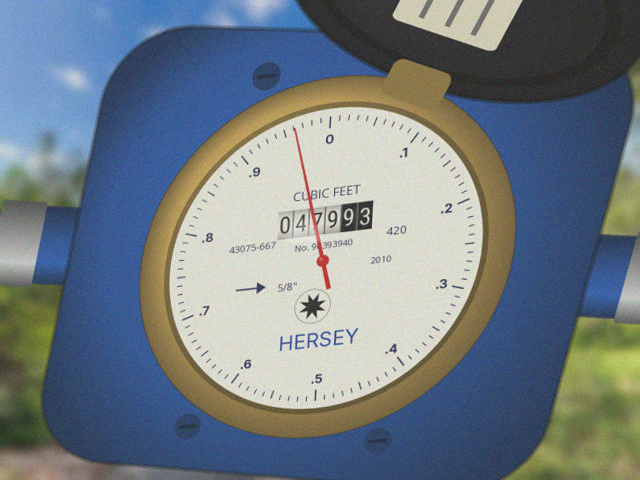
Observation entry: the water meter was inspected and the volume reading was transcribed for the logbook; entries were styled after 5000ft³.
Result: 47992.96ft³
